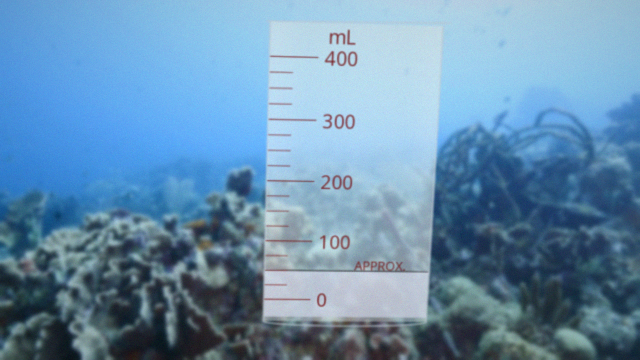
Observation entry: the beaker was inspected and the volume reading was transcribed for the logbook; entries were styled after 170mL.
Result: 50mL
